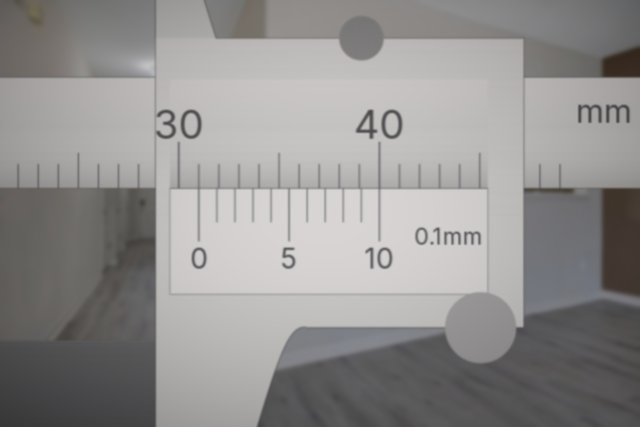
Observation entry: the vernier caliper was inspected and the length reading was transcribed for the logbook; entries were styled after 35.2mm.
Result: 31.0mm
